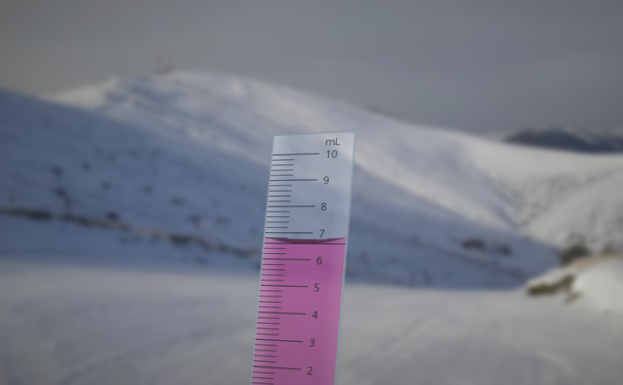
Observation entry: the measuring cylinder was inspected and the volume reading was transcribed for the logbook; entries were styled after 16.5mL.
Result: 6.6mL
